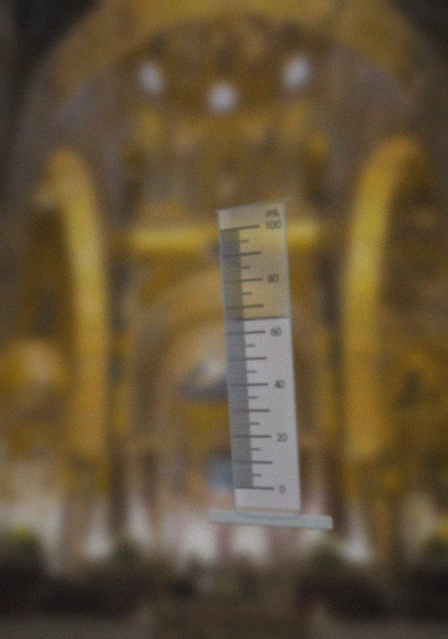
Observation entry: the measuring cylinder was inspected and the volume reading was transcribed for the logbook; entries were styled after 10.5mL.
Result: 65mL
